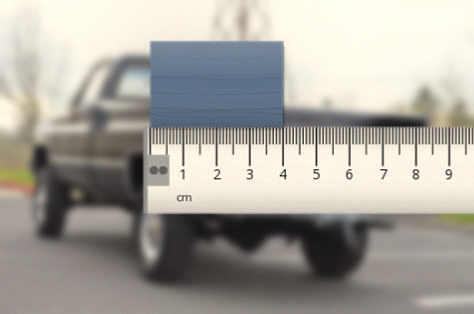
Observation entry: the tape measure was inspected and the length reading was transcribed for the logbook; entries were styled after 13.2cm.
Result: 4cm
